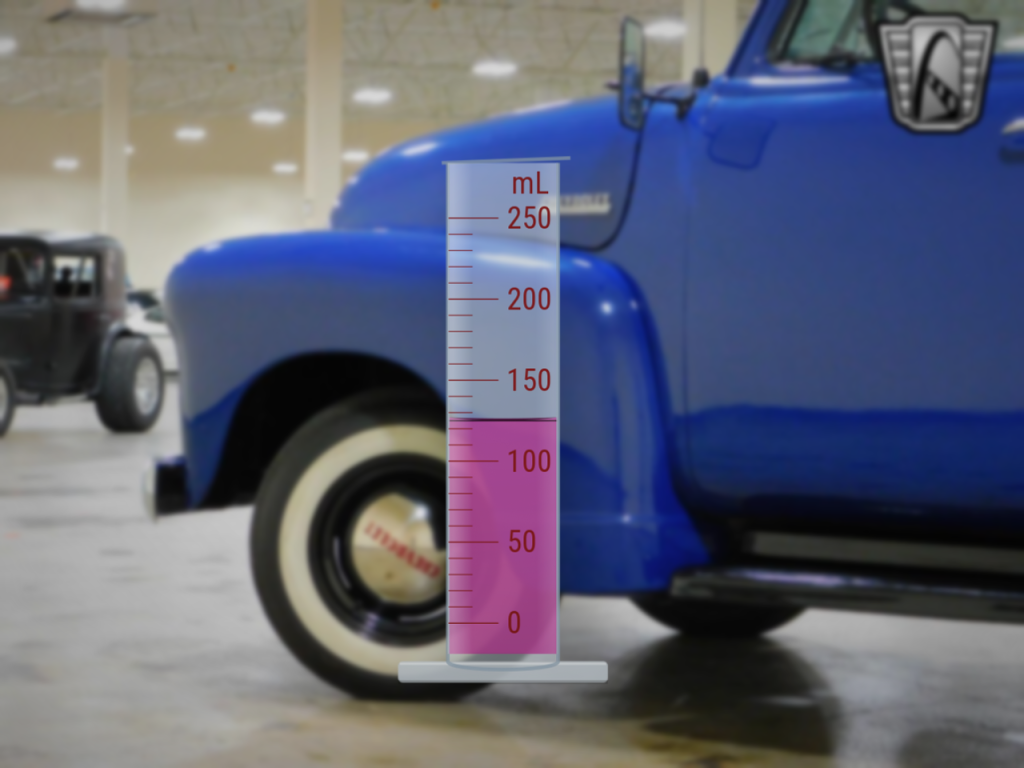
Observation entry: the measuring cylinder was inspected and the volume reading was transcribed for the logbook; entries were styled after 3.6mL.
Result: 125mL
